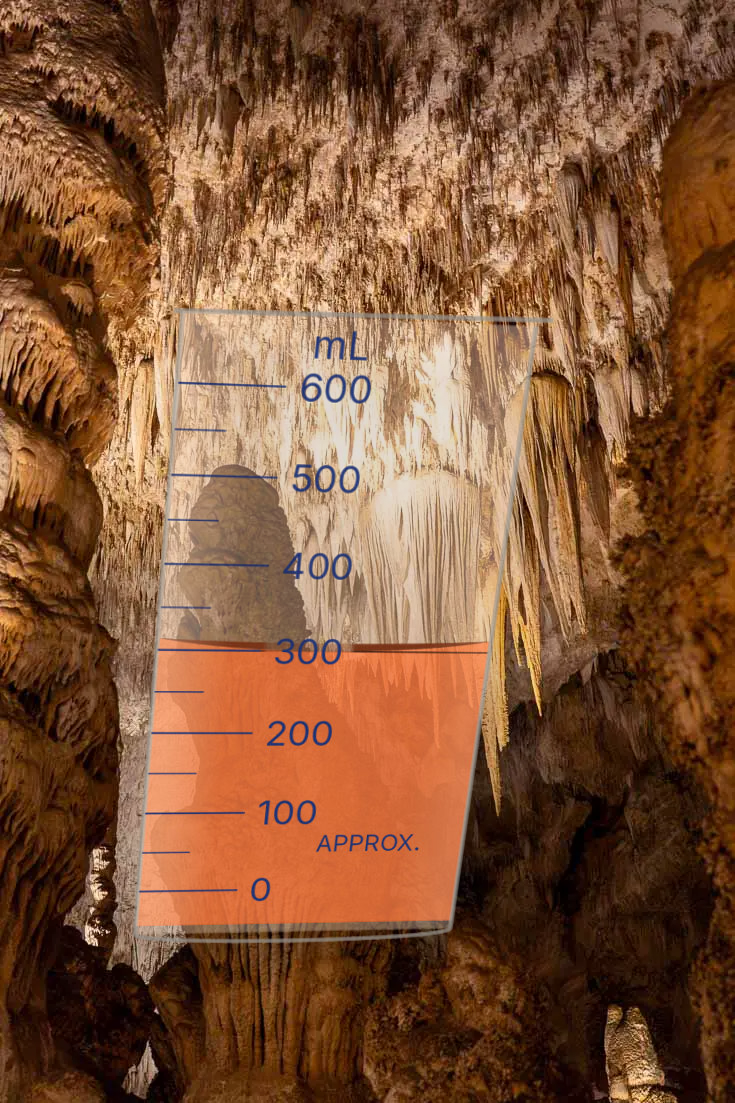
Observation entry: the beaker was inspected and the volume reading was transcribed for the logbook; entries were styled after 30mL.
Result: 300mL
